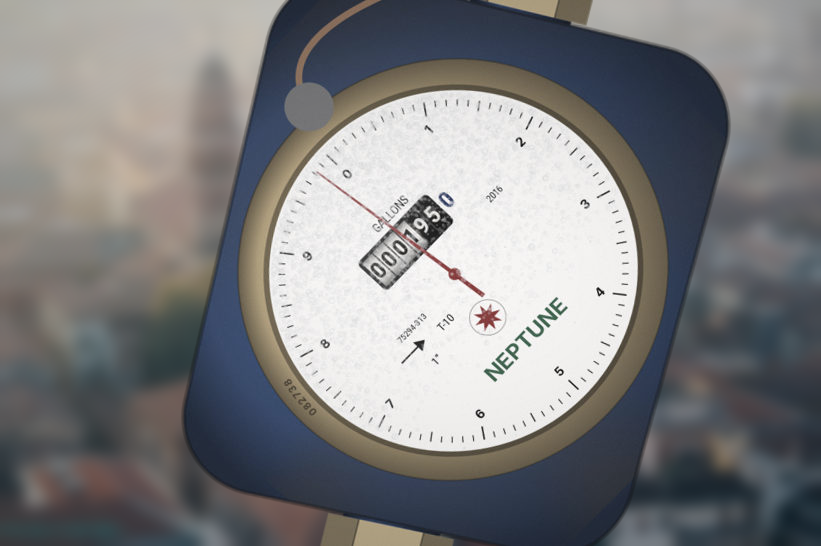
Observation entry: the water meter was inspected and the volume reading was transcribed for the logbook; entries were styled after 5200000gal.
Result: 1949.8gal
